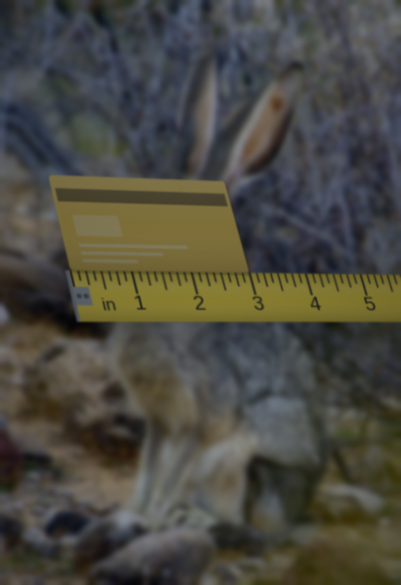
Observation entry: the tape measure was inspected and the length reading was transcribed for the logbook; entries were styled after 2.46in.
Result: 3in
